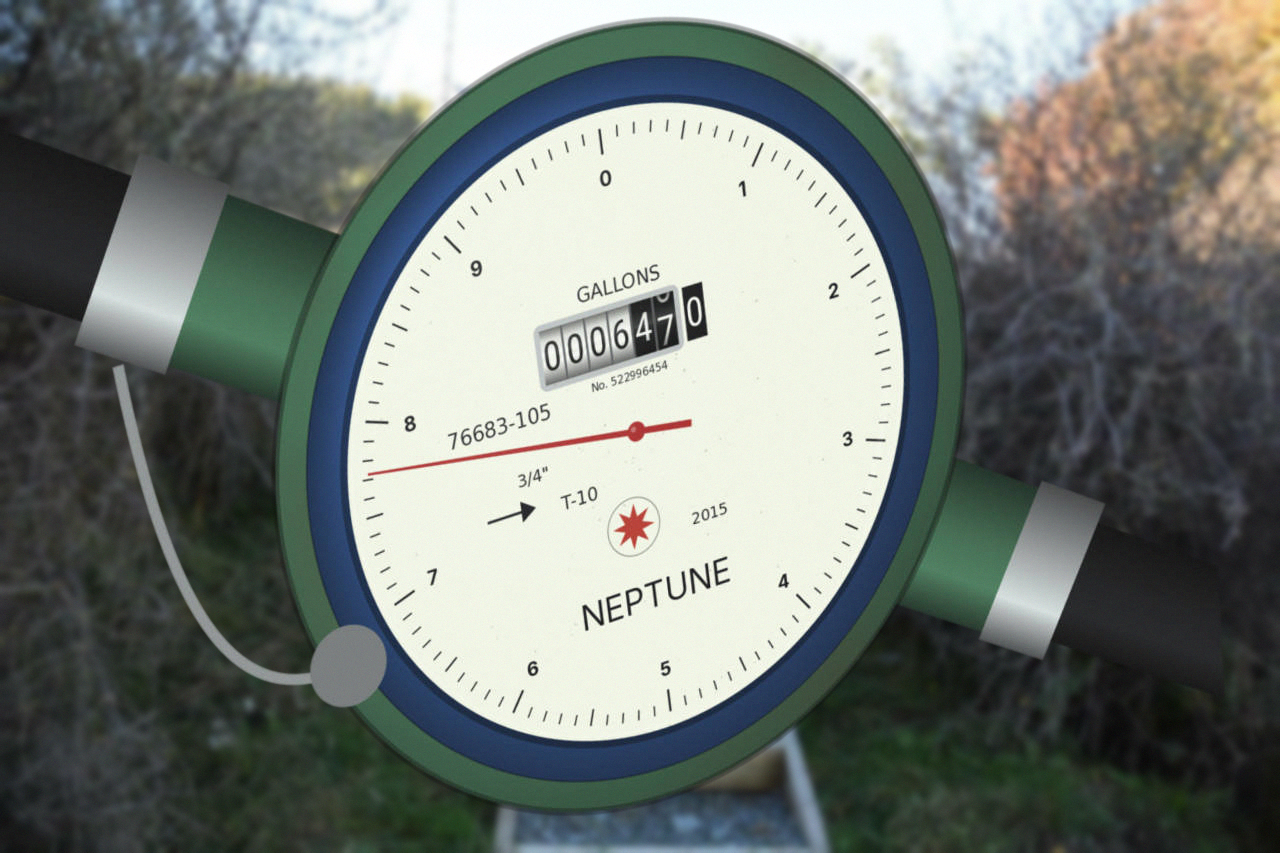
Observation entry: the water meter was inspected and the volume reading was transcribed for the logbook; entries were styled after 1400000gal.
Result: 6467.7gal
